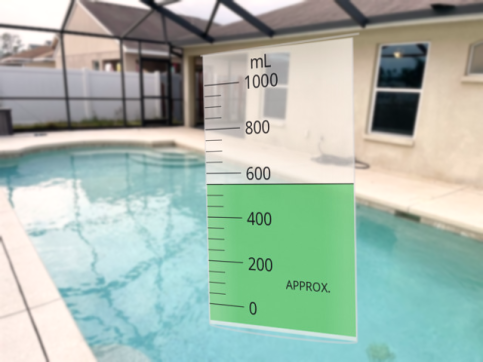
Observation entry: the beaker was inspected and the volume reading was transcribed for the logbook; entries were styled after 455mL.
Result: 550mL
